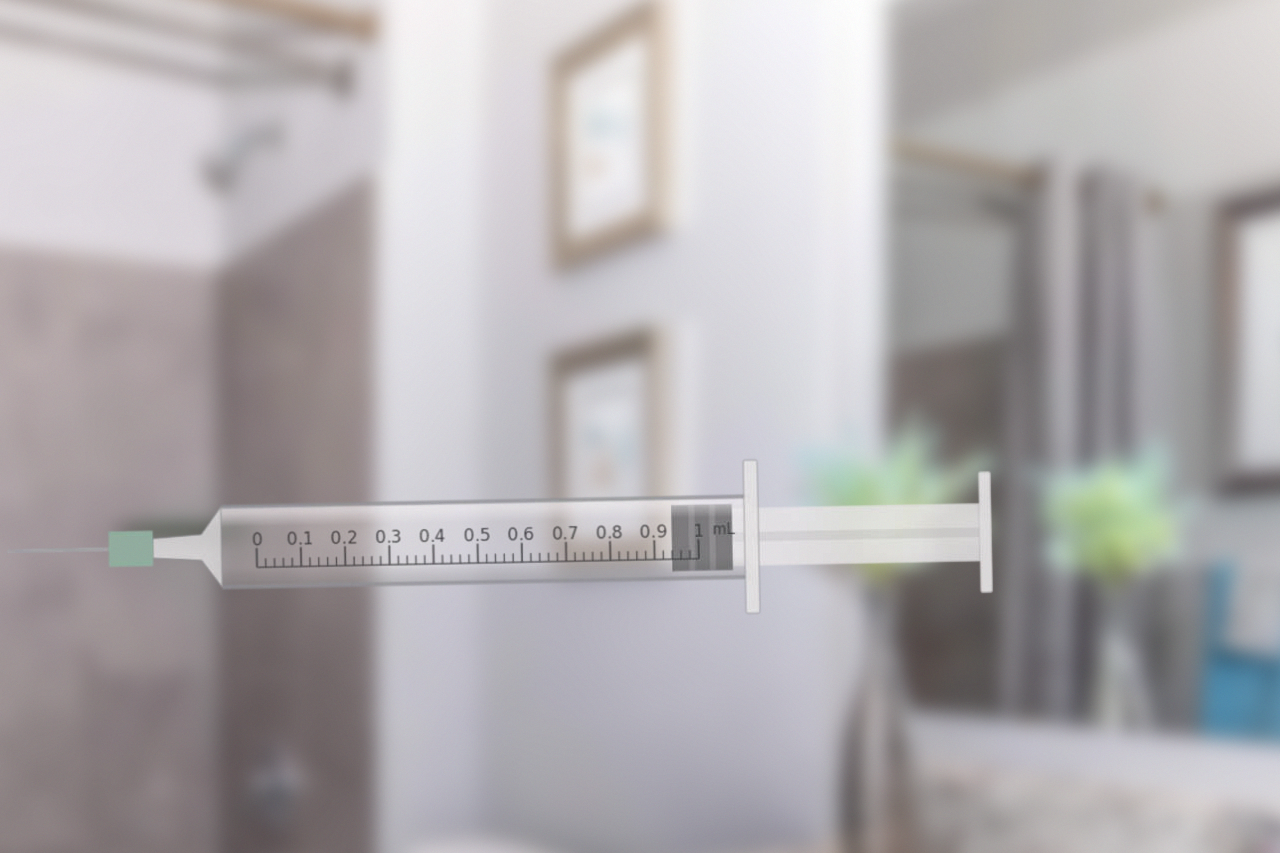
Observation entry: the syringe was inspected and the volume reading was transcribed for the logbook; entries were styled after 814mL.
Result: 0.94mL
